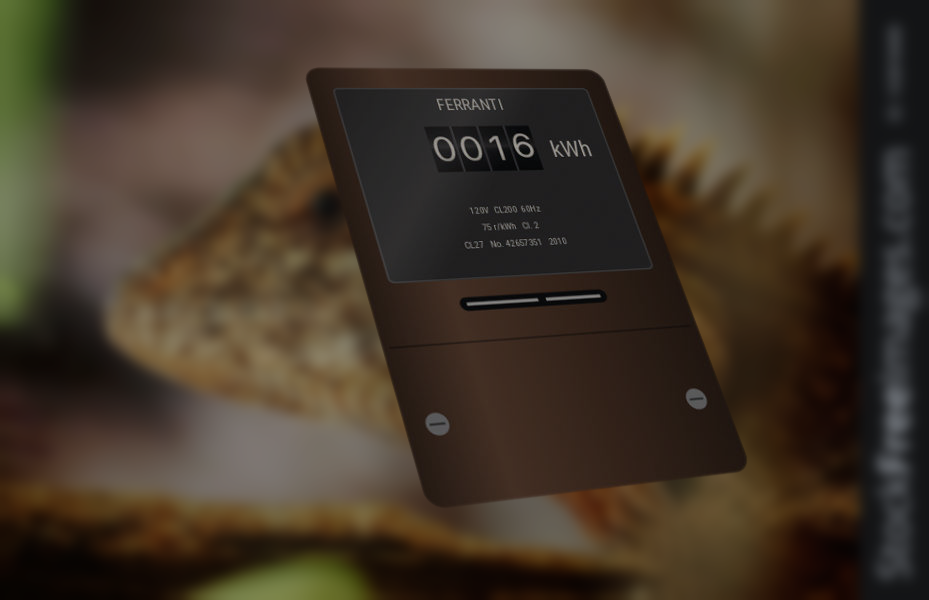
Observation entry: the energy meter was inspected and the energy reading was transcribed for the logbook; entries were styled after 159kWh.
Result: 16kWh
